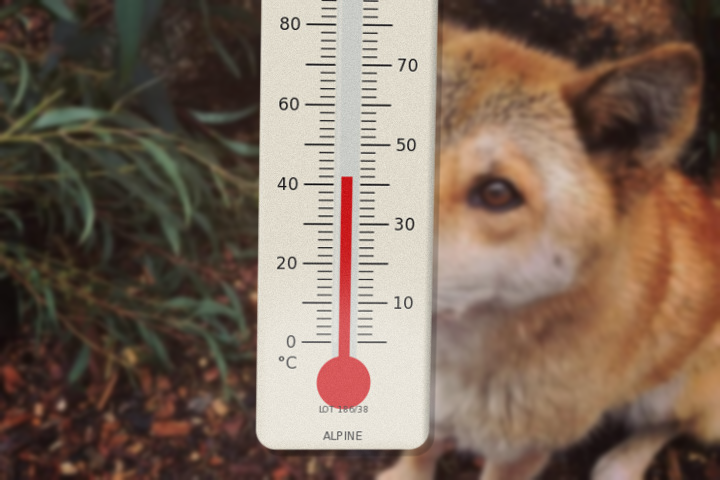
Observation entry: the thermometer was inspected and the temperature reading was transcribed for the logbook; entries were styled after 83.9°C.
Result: 42°C
